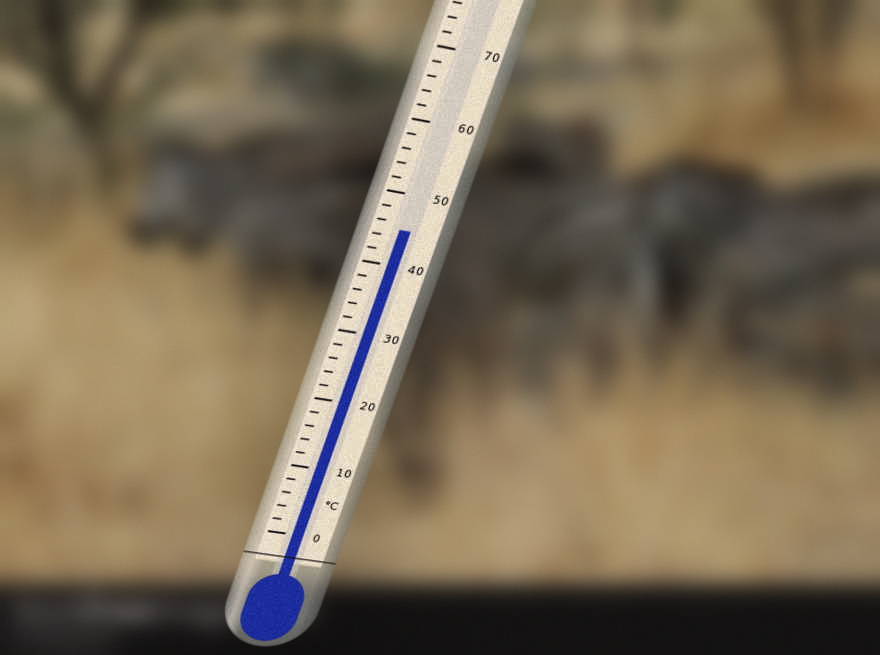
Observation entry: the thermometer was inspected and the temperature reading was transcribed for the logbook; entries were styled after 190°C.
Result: 45°C
